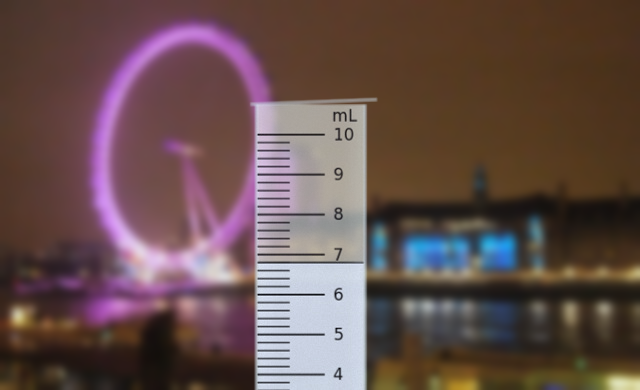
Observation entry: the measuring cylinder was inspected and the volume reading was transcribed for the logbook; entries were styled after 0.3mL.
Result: 6.8mL
